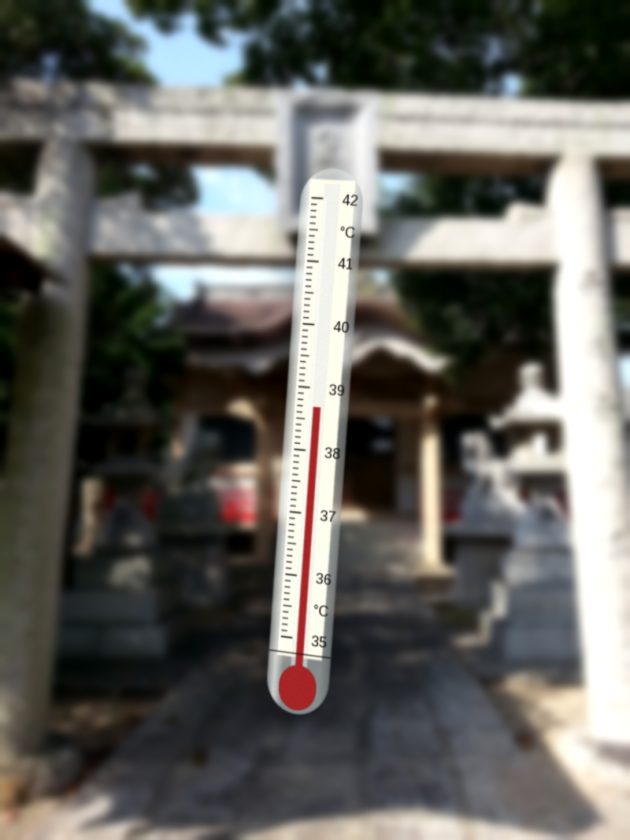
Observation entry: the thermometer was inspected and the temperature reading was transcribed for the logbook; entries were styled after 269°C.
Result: 38.7°C
